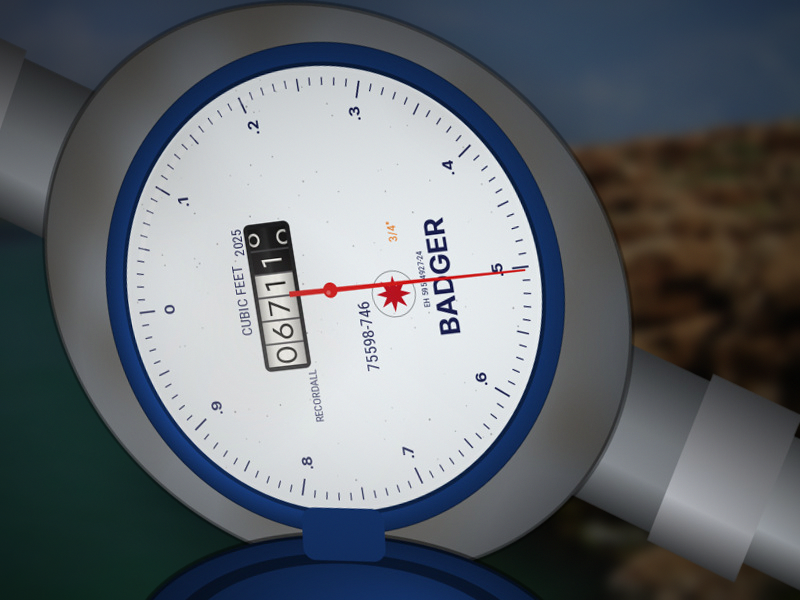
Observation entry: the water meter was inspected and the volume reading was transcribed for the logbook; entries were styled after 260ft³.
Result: 67118.50ft³
